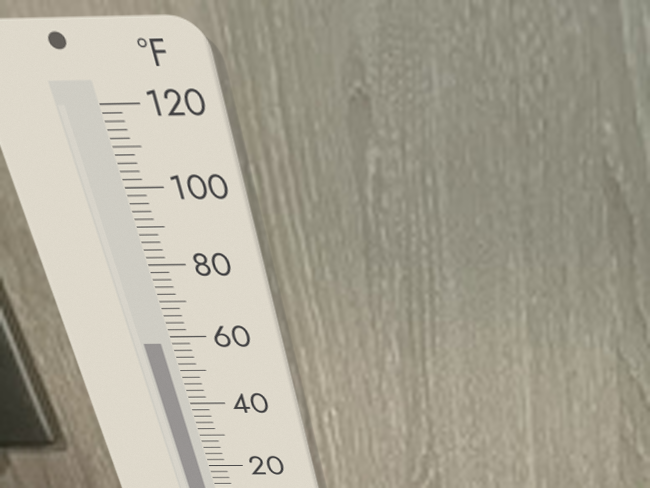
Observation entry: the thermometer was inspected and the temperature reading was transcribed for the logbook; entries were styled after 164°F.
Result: 58°F
